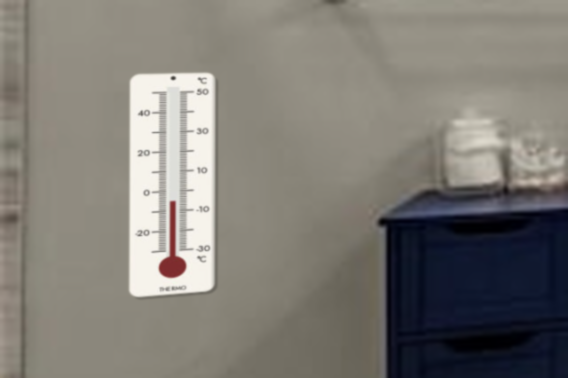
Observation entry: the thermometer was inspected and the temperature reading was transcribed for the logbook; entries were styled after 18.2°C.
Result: -5°C
